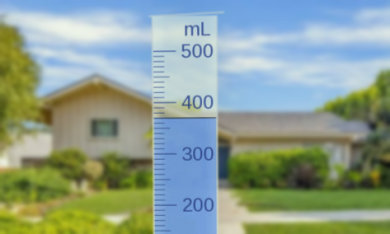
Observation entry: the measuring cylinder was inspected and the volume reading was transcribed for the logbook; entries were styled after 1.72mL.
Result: 370mL
